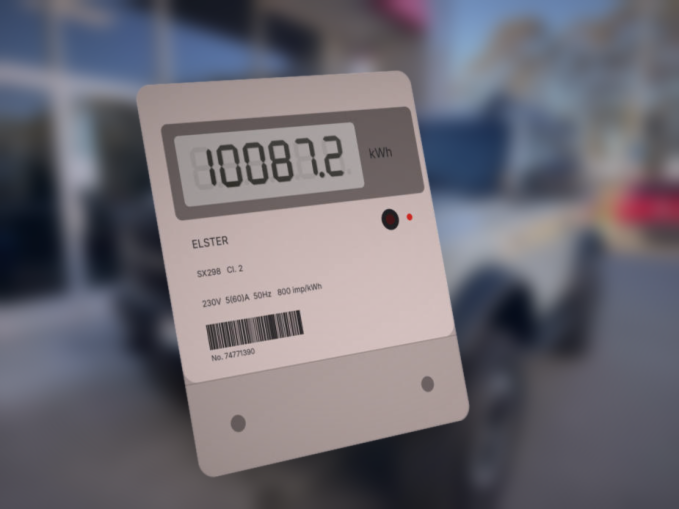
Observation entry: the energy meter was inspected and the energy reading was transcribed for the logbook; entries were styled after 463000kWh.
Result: 10087.2kWh
